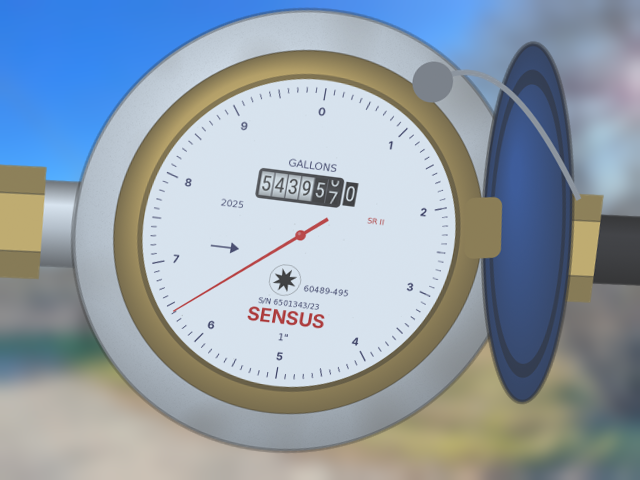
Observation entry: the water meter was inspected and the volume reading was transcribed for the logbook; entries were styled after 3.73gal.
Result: 5439566.4gal
